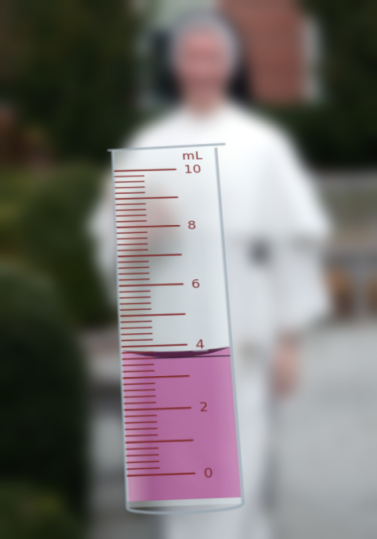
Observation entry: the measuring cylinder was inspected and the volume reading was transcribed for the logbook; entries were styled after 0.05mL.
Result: 3.6mL
